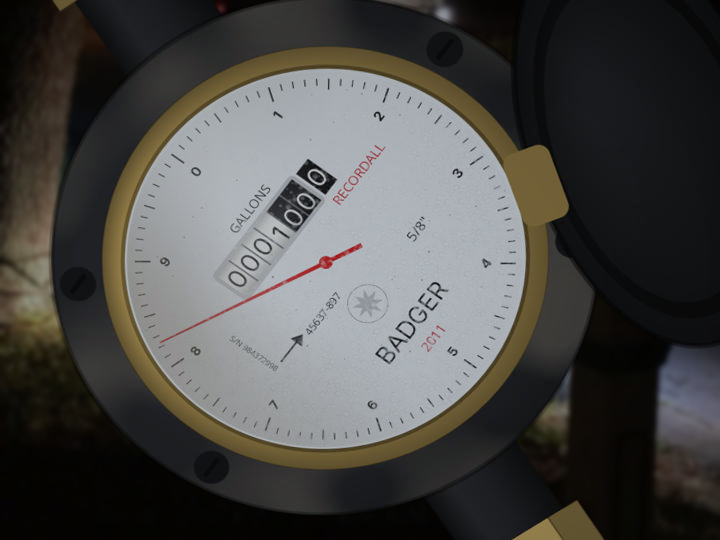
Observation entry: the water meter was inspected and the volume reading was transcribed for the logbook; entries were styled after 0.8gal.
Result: 998.2gal
